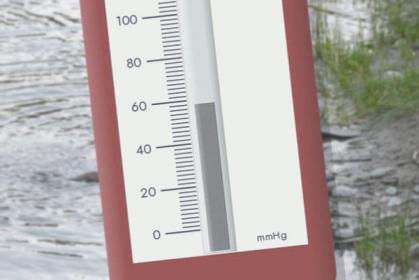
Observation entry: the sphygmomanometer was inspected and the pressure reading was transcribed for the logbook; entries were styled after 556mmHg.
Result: 58mmHg
